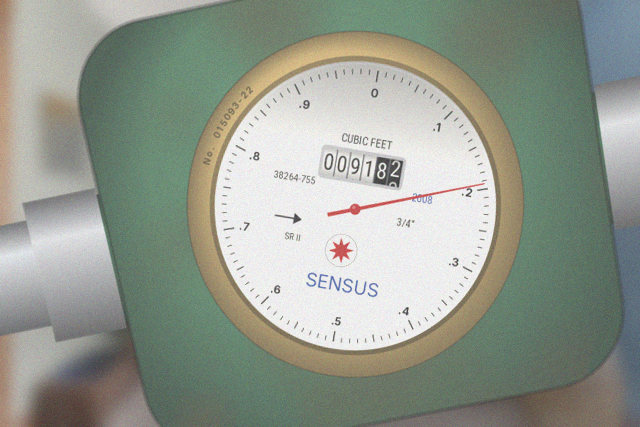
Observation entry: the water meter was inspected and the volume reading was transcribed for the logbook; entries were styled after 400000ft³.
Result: 9182.19ft³
